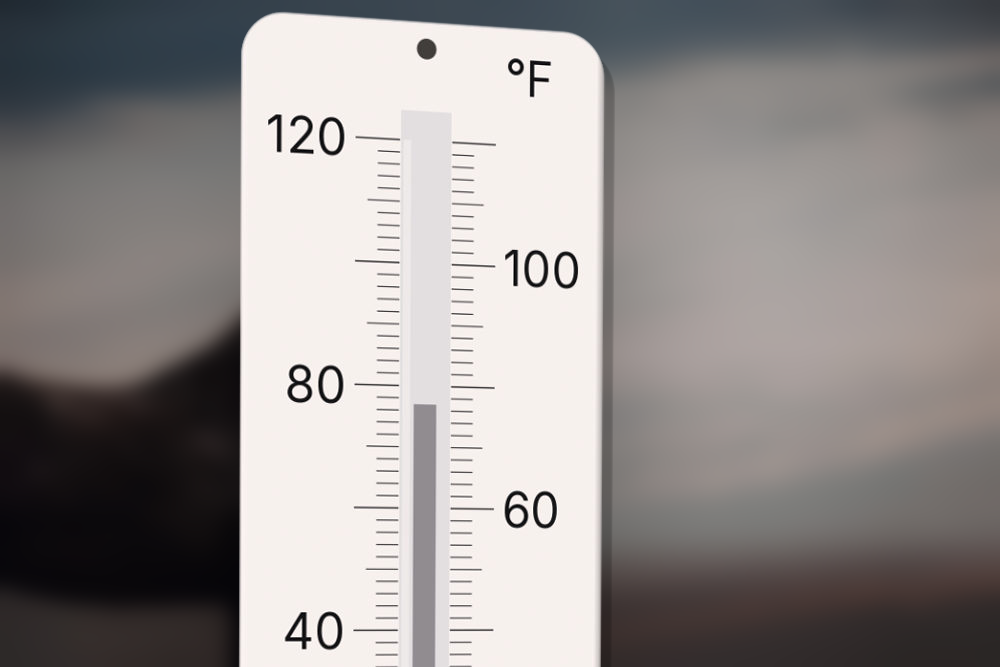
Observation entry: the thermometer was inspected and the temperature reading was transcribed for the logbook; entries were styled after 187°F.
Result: 77°F
